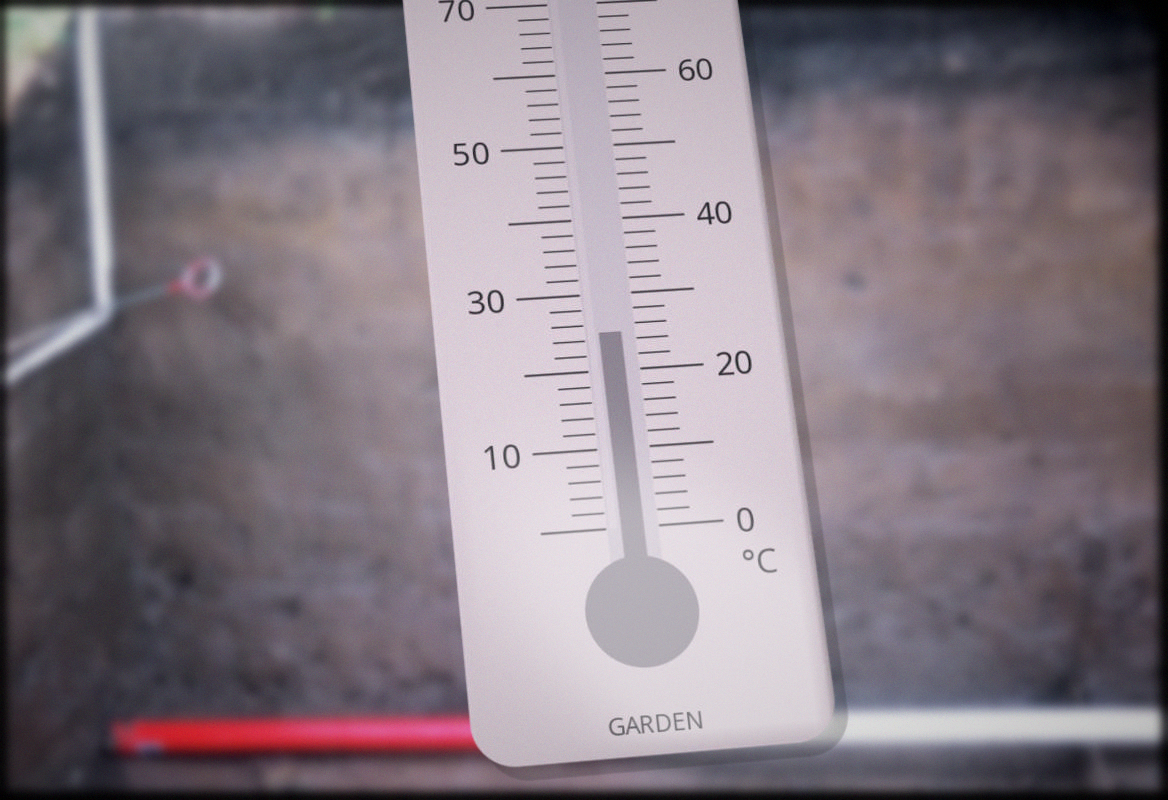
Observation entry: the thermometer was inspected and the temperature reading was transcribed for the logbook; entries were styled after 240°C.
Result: 25°C
